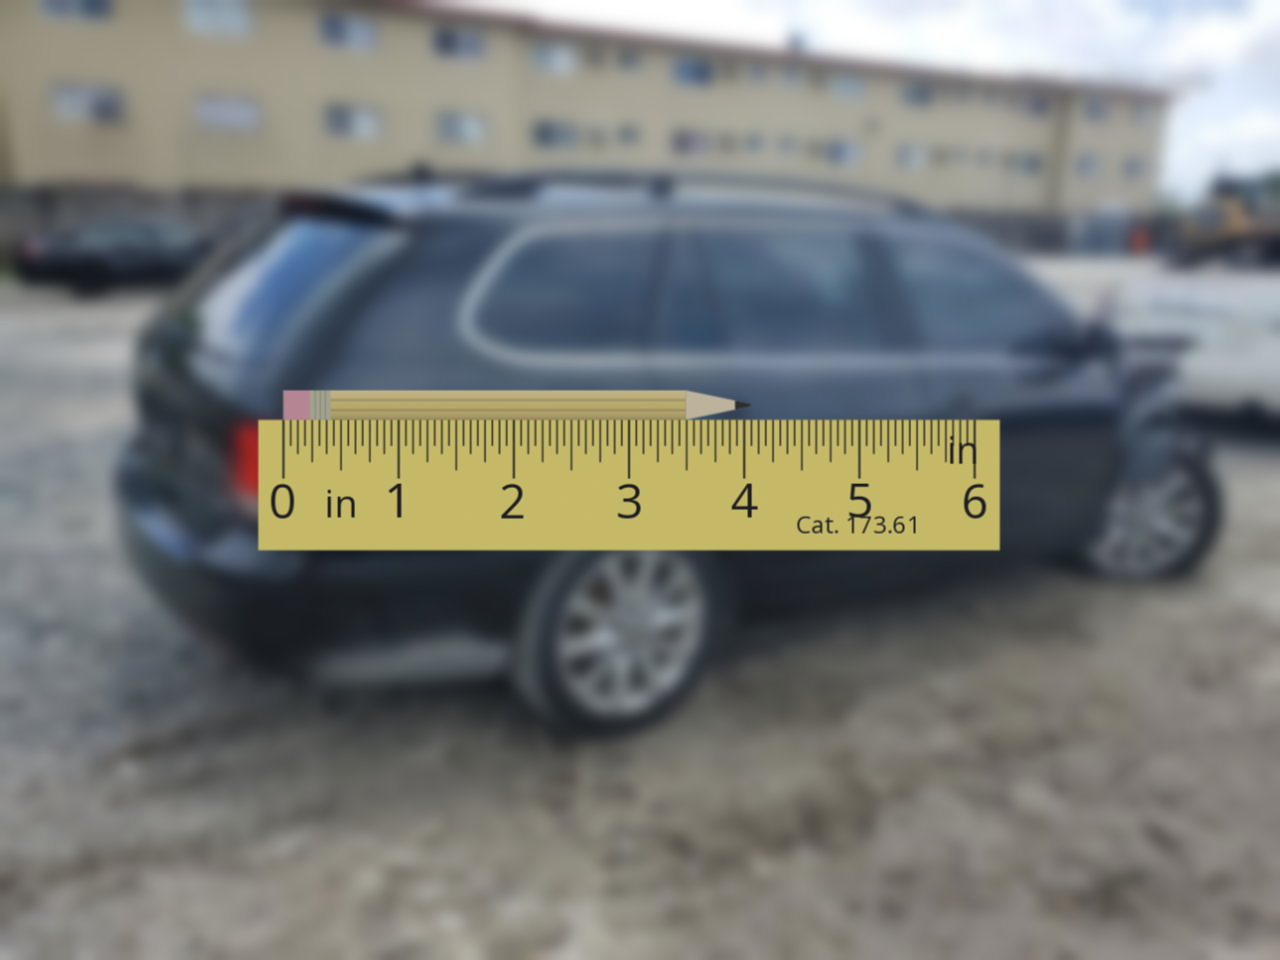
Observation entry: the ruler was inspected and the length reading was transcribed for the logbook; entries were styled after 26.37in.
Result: 4.0625in
